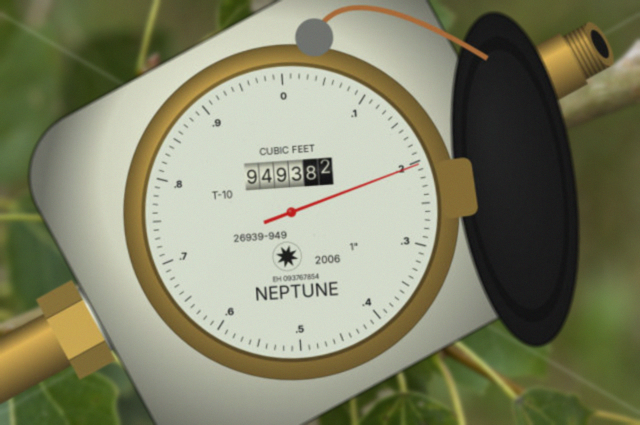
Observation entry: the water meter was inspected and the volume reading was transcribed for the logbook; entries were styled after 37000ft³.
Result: 949382.20ft³
